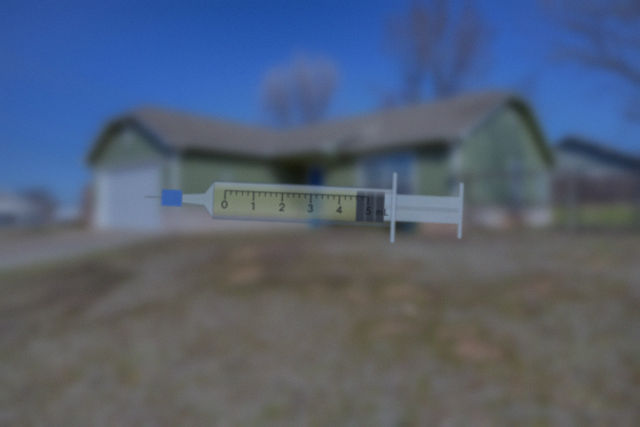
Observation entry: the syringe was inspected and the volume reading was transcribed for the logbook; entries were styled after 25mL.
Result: 4.6mL
